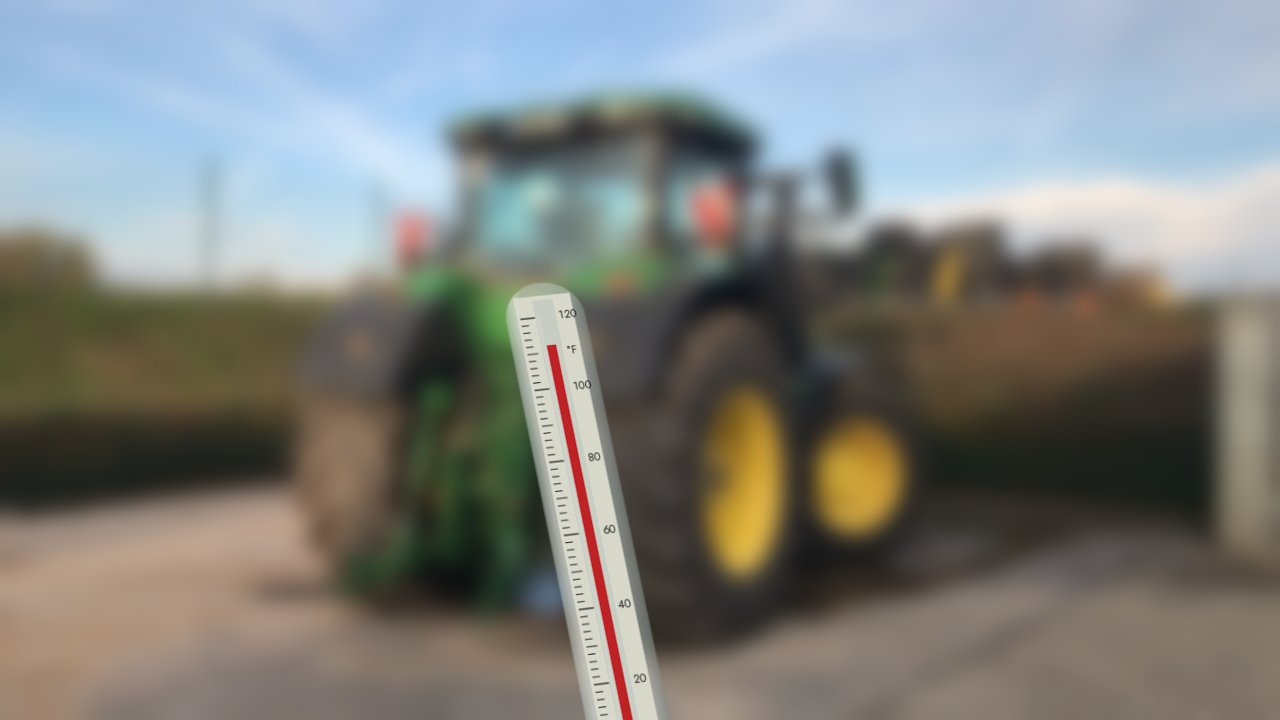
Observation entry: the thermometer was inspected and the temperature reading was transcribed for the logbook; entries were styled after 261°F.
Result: 112°F
